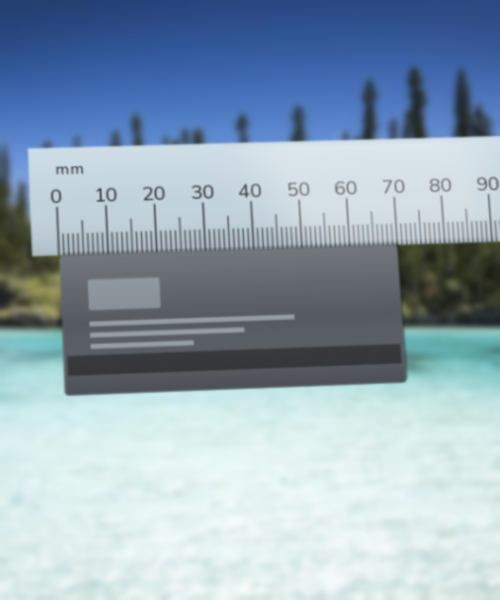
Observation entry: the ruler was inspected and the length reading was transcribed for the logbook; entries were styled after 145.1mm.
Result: 70mm
